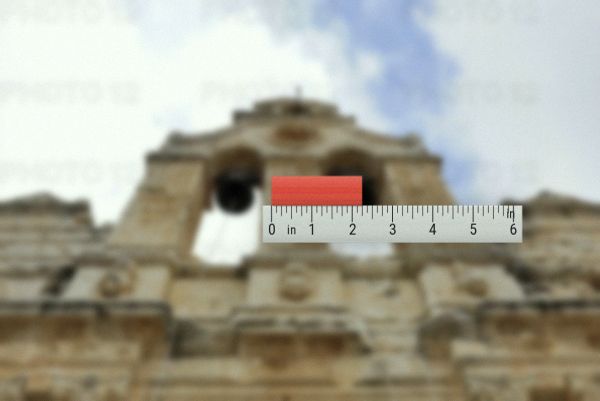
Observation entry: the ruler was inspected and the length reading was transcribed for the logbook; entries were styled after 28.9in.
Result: 2.25in
